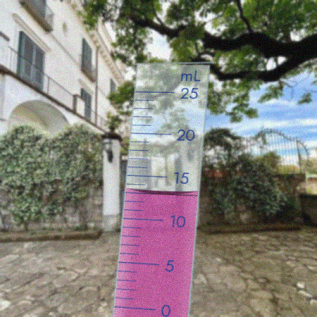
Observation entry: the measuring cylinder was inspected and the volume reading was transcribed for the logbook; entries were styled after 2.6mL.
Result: 13mL
